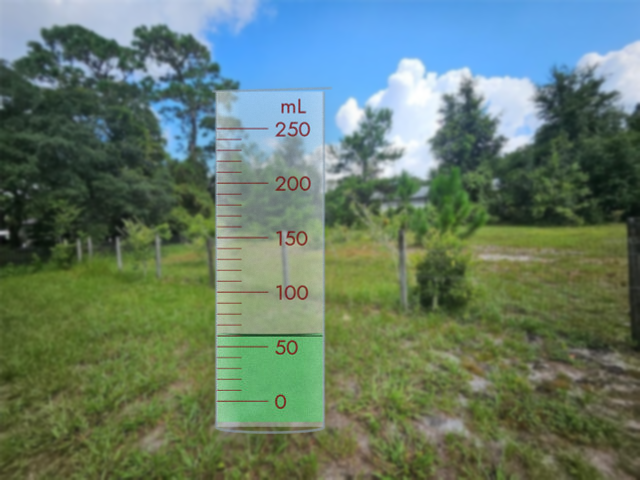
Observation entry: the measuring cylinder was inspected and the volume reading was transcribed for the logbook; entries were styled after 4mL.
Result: 60mL
